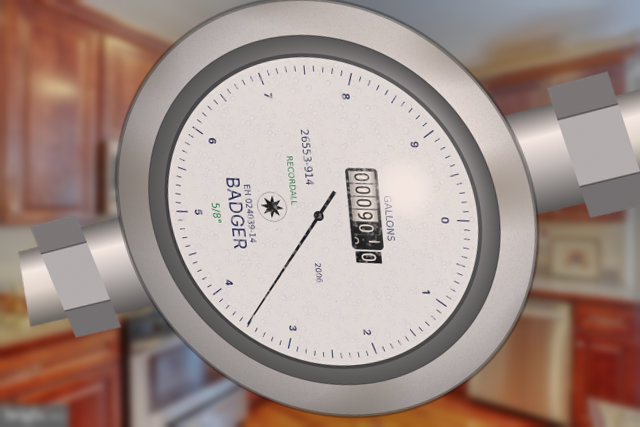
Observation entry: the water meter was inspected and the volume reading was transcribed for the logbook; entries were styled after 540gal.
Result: 9013.5gal
